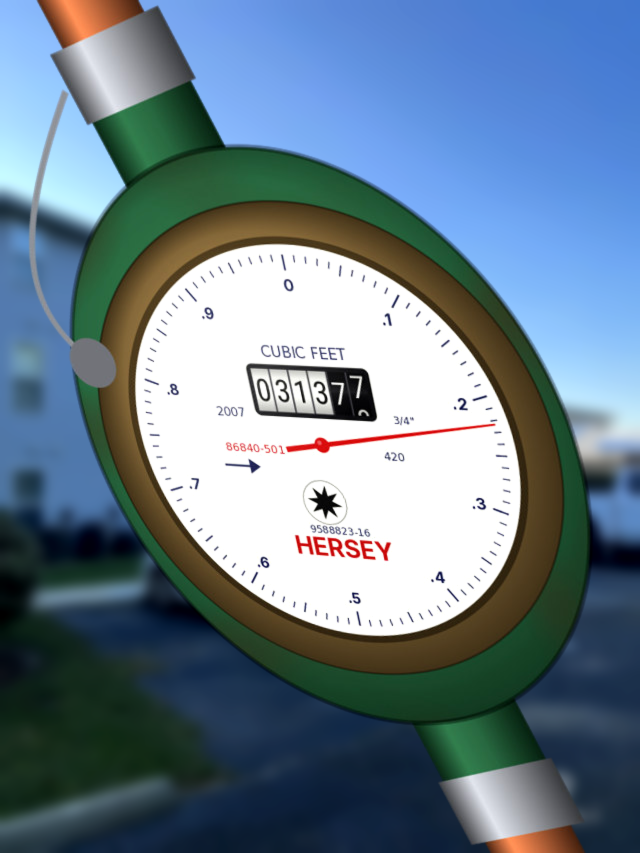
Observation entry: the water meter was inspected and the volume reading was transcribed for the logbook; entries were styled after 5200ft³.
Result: 31377.22ft³
